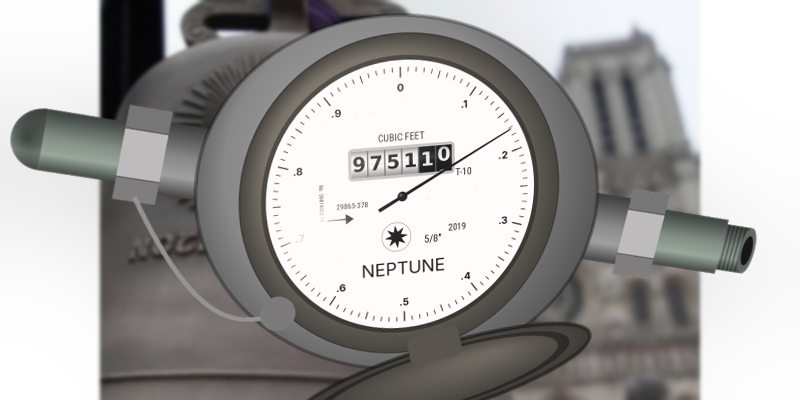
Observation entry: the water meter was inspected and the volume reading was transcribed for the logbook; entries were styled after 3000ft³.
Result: 975110.17ft³
